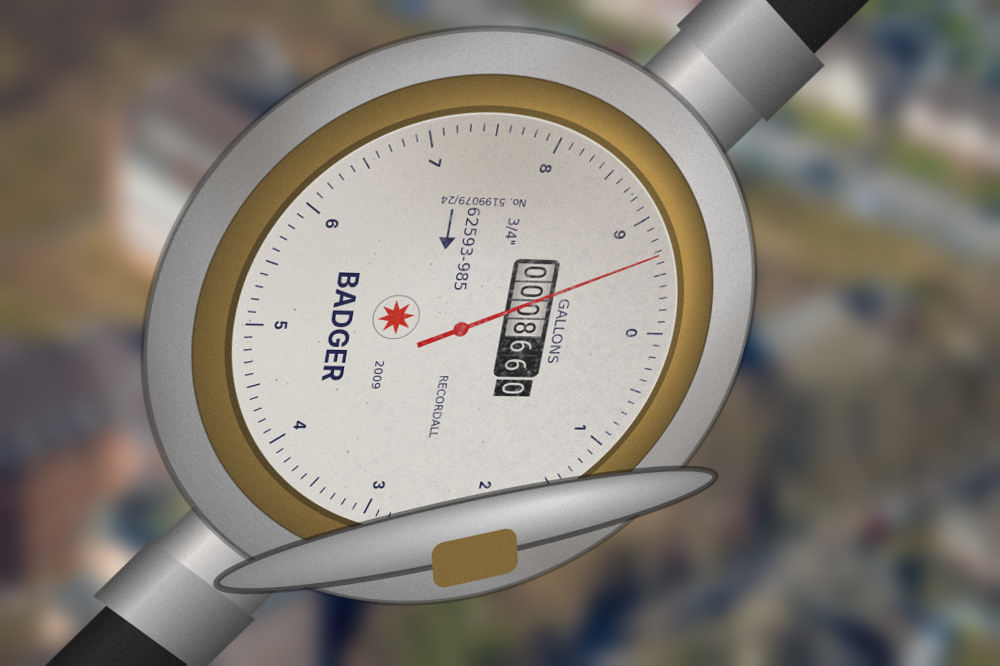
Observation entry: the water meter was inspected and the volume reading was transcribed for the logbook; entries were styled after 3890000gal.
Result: 8659.3gal
